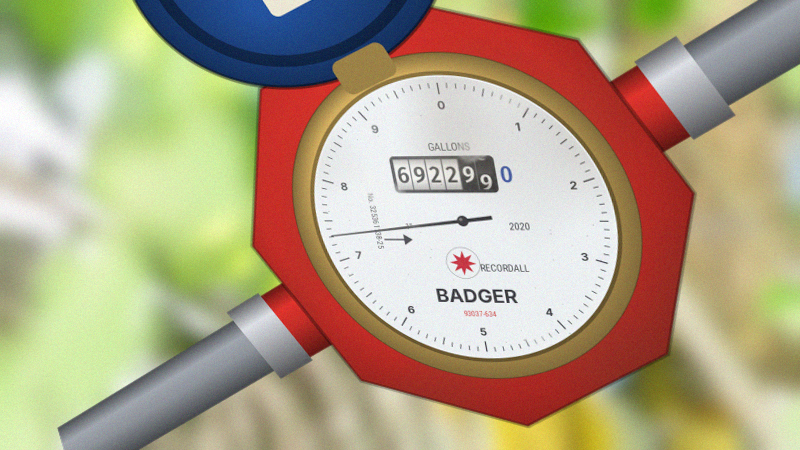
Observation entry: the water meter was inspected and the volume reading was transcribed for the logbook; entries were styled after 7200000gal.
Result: 6922987.3gal
